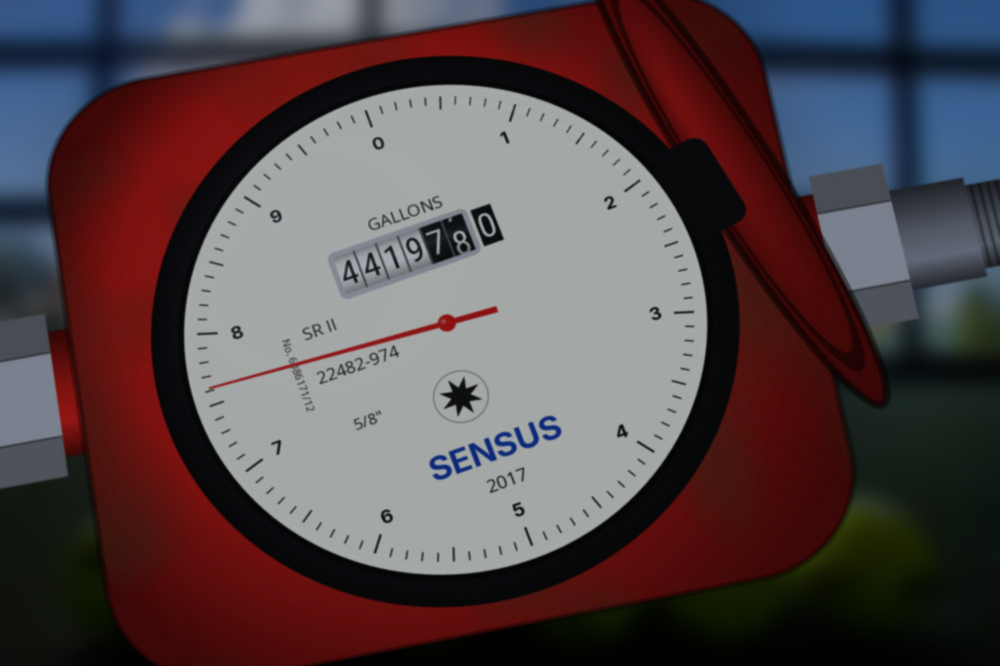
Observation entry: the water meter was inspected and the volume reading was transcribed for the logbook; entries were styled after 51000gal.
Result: 4419777.6gal
